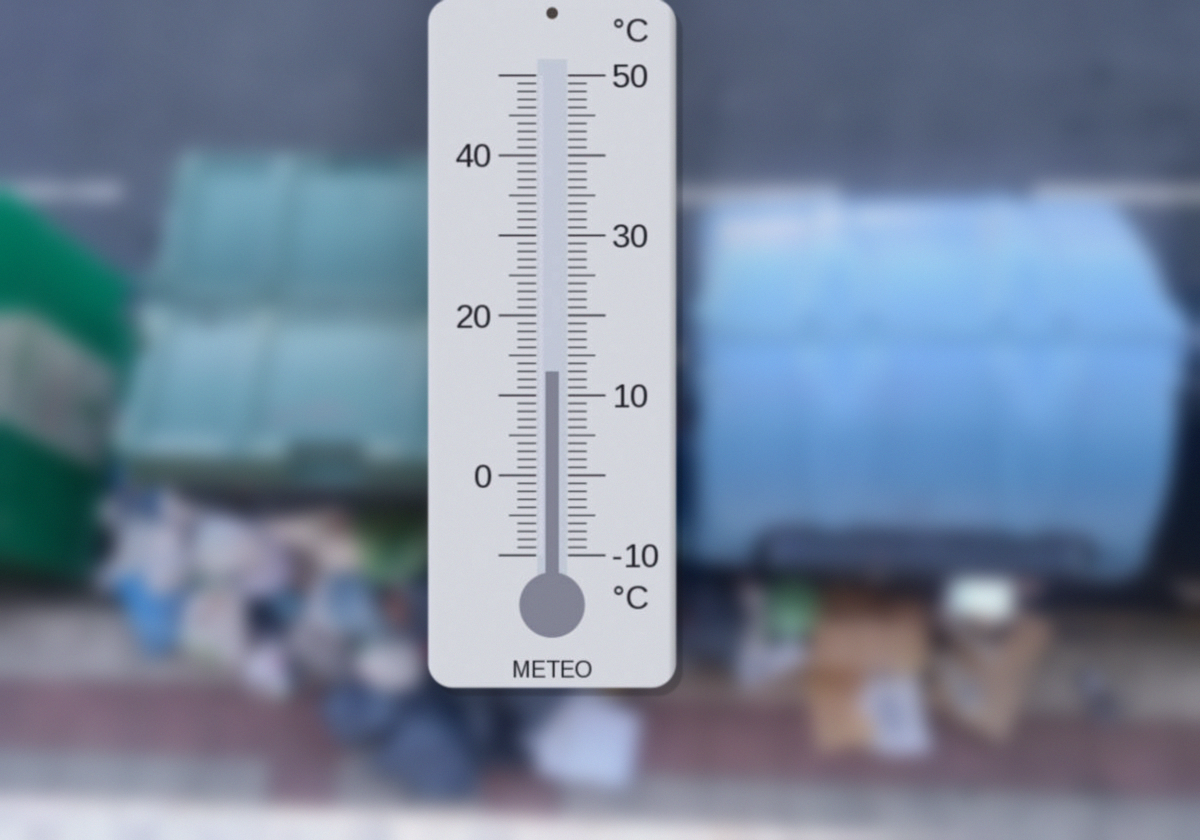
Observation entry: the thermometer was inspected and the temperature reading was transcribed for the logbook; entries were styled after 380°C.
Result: 13°C
